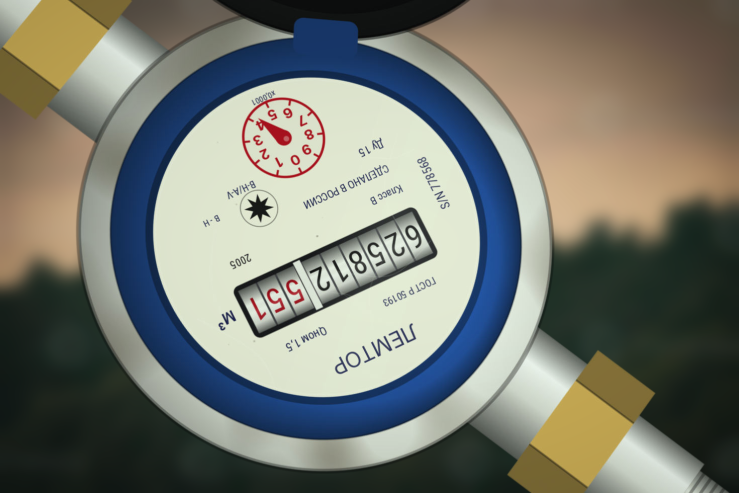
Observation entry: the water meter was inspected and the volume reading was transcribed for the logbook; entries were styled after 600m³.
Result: 625812.5514m³
